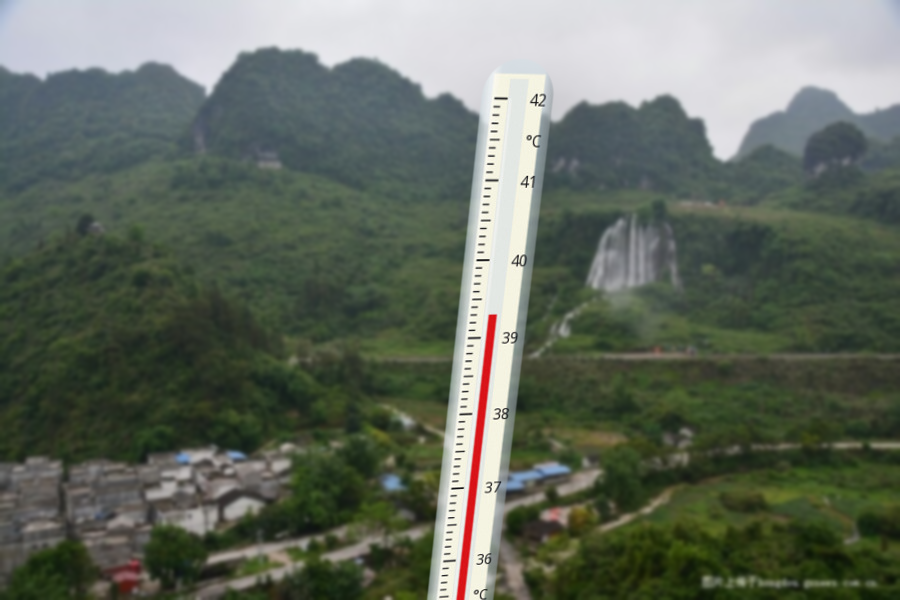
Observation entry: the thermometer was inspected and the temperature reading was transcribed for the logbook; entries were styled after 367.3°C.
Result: 39.3°C
